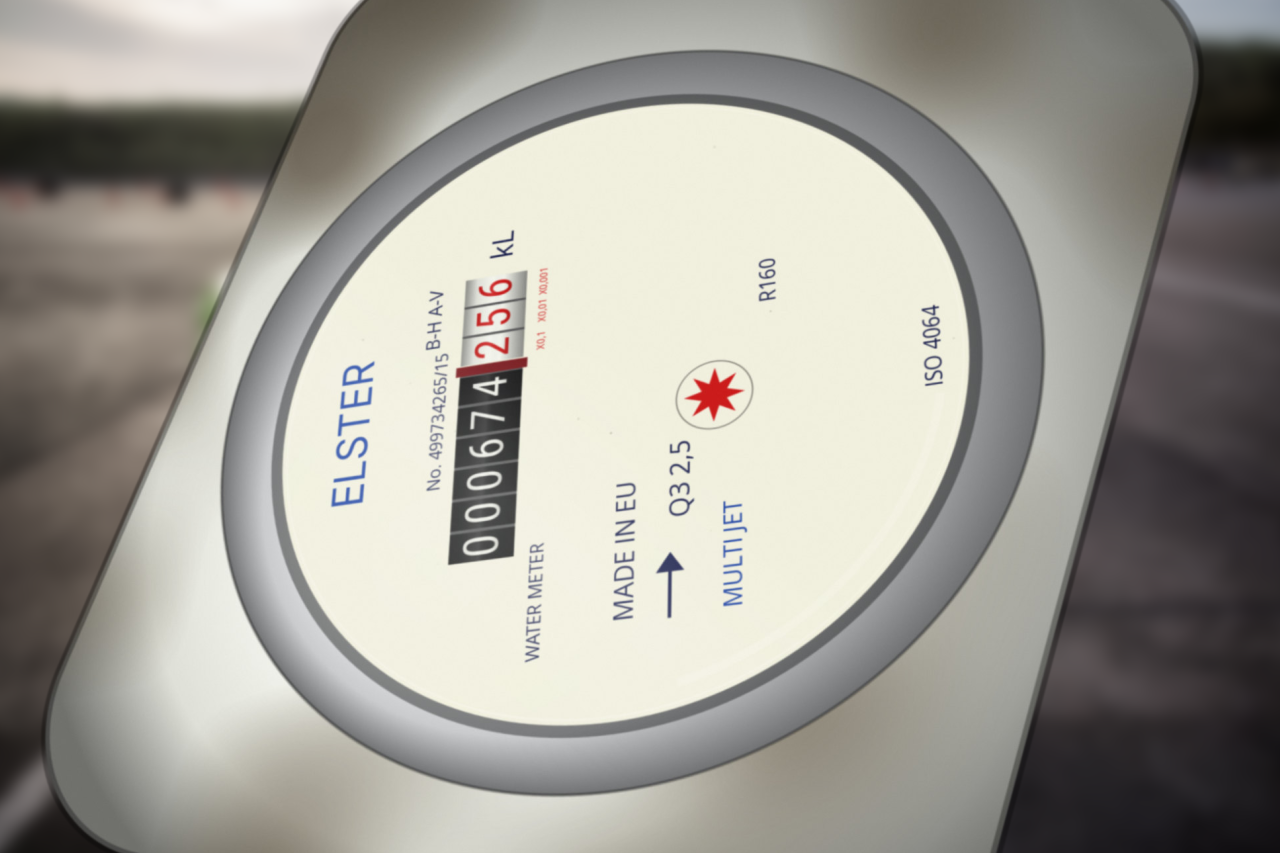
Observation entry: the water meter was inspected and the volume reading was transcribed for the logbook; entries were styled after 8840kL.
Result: 674.256kL
